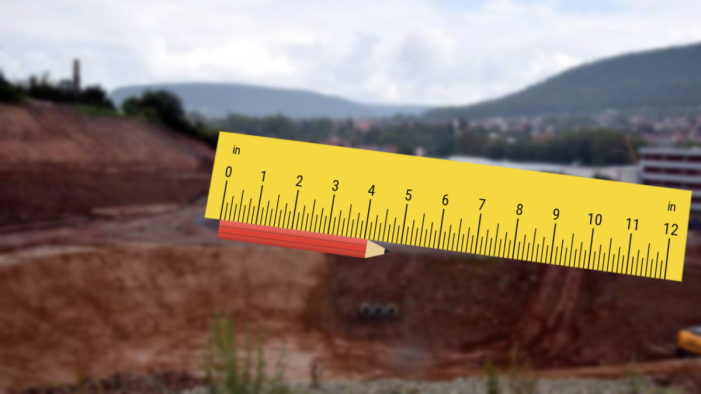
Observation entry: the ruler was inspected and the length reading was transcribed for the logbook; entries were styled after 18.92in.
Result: 4.75in
